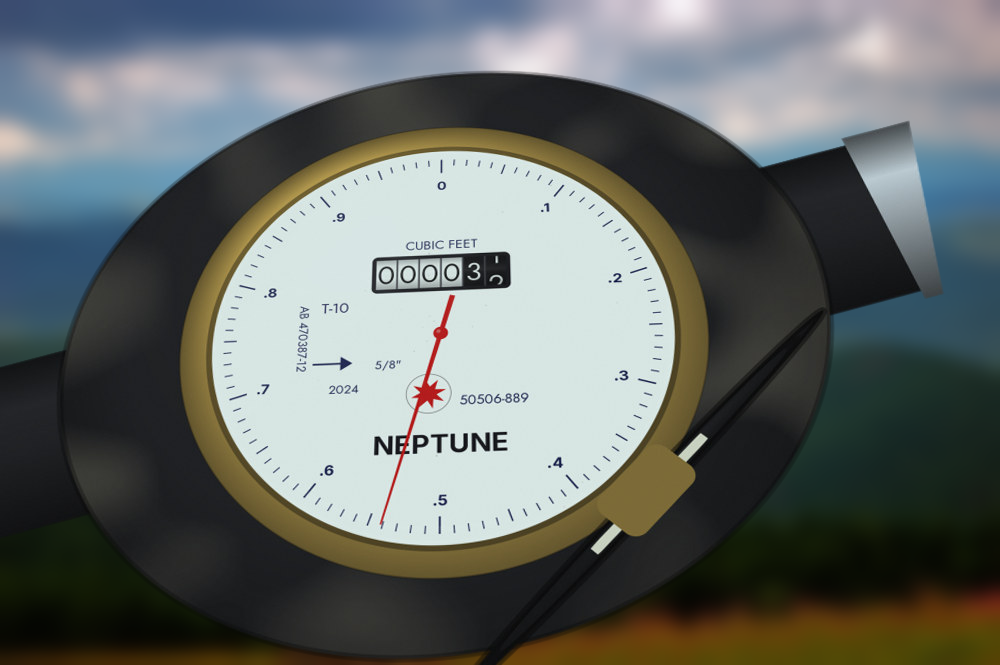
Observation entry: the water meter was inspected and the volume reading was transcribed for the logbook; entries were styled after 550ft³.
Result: 31.54ft³
